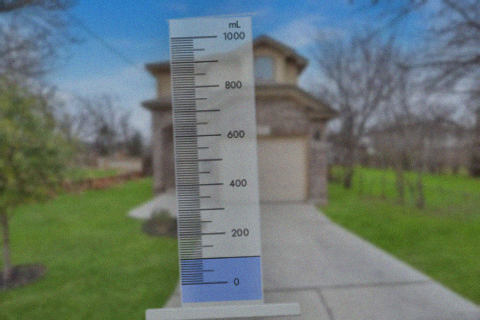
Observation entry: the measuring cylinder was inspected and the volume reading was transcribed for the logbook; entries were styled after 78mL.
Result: 100mL
